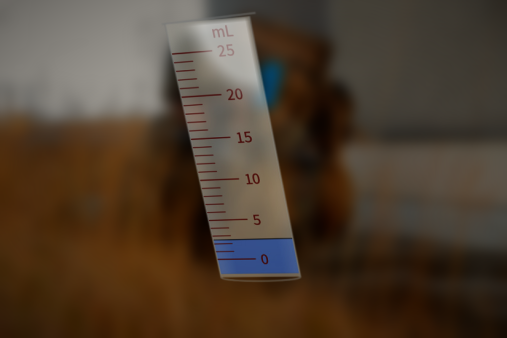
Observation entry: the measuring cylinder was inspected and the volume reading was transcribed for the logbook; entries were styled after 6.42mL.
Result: 2.5mL
